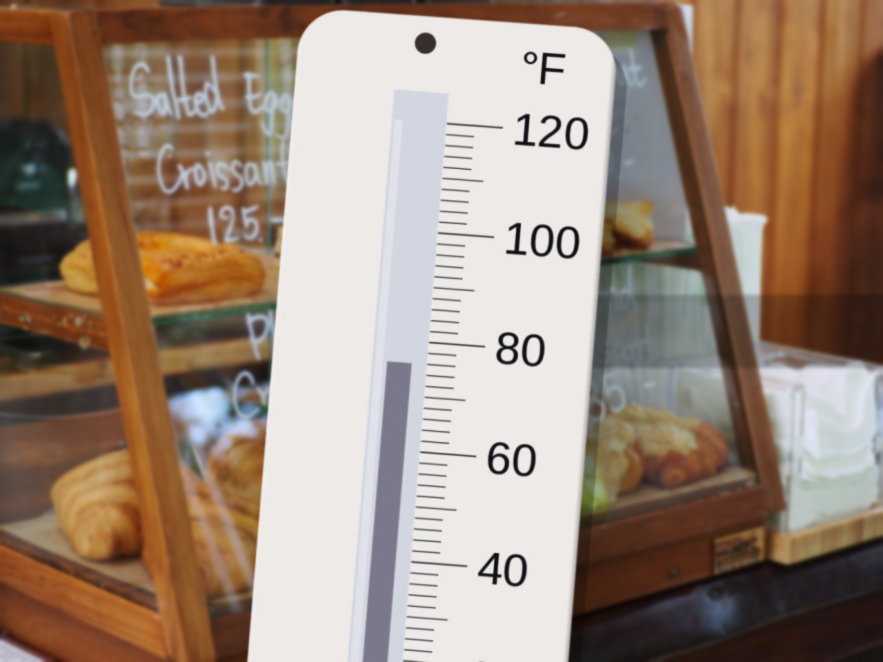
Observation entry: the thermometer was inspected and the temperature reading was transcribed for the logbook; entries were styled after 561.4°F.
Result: 76°F
